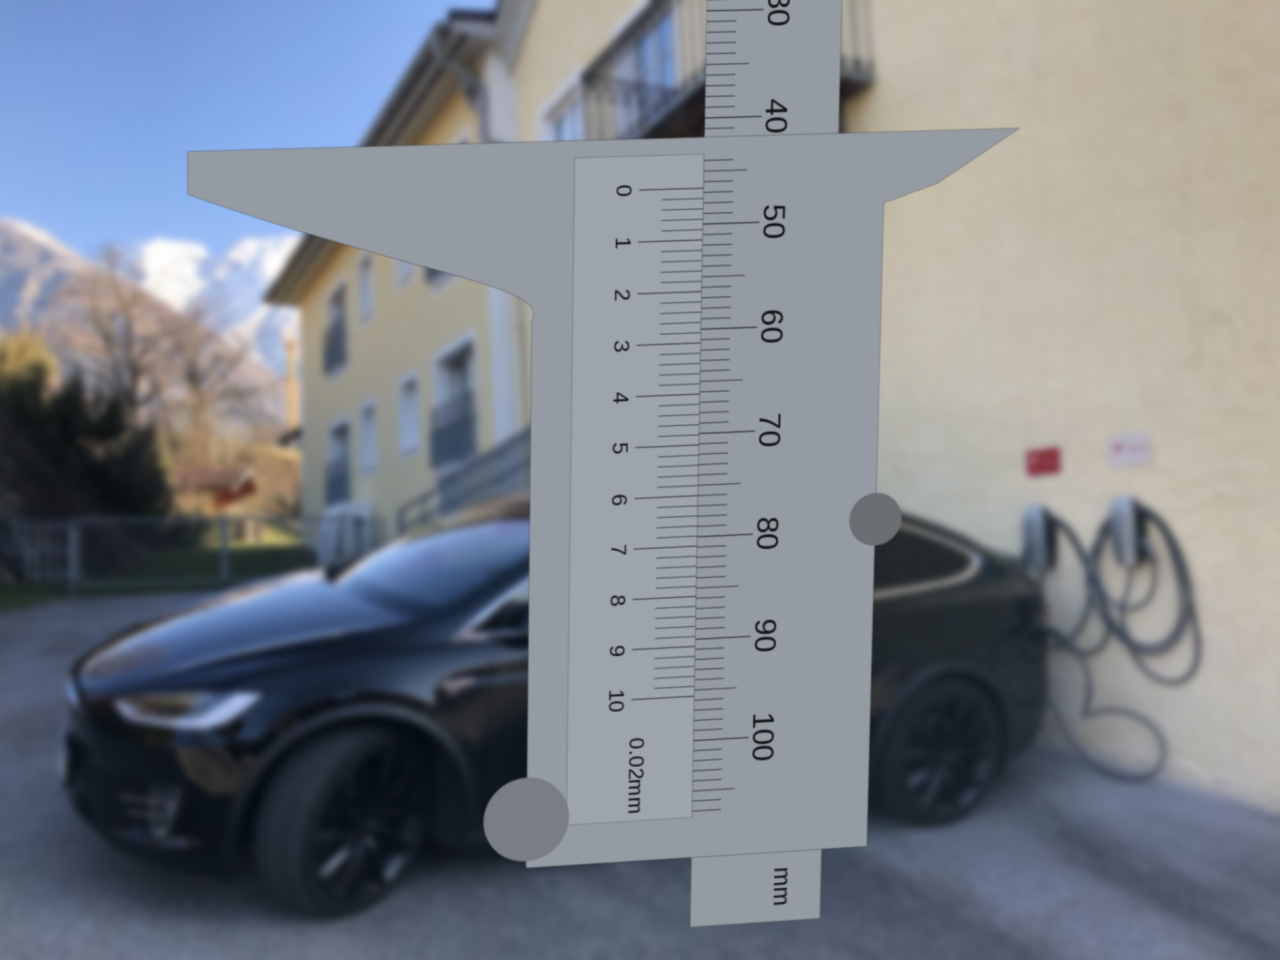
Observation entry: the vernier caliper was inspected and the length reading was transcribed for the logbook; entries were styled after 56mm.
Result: 46.6mm
